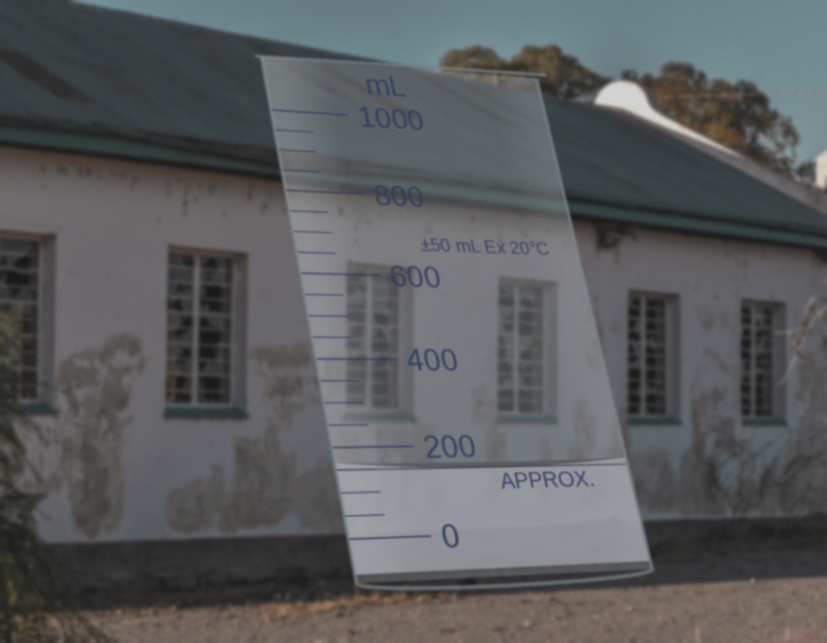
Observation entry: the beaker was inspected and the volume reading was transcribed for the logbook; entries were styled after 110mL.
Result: 150mL
